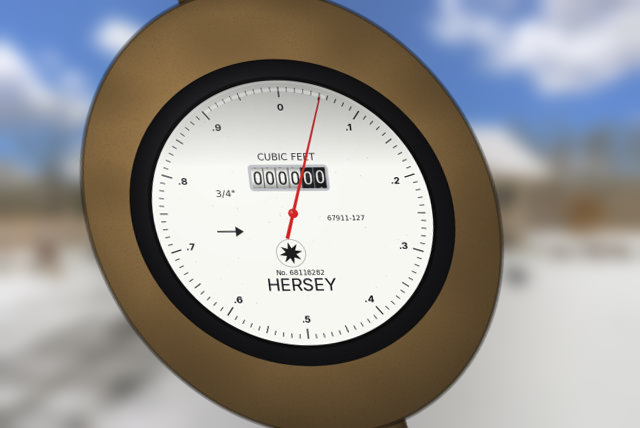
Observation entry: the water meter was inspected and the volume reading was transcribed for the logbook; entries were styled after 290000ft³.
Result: 0.05ft³
